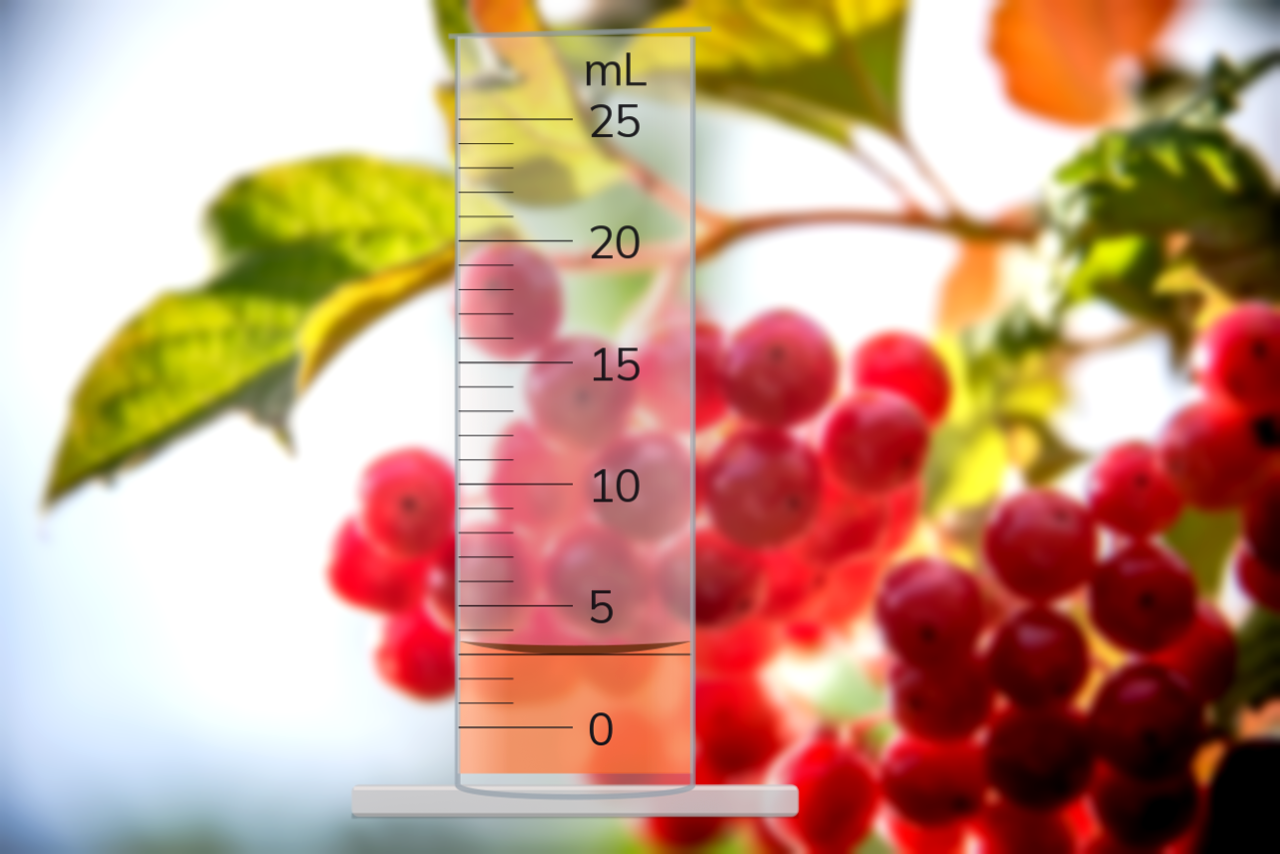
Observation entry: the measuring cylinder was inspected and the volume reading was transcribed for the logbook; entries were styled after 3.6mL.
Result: 3mL
